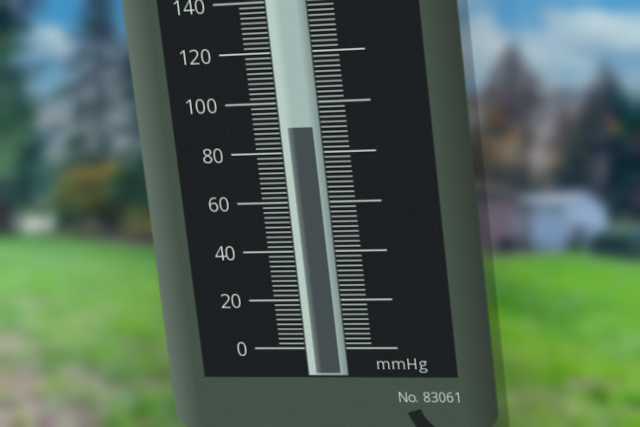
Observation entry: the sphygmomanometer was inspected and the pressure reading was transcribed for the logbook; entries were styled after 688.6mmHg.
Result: 90mmHg
